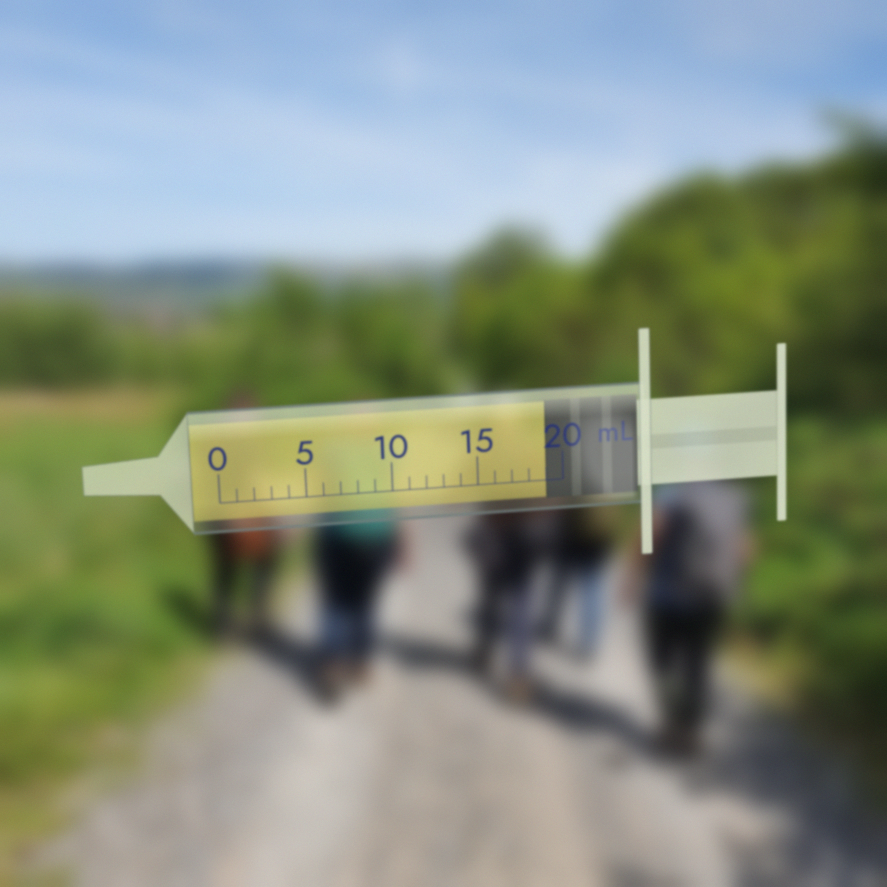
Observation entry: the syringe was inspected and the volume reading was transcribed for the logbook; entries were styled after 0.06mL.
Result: 19mL
